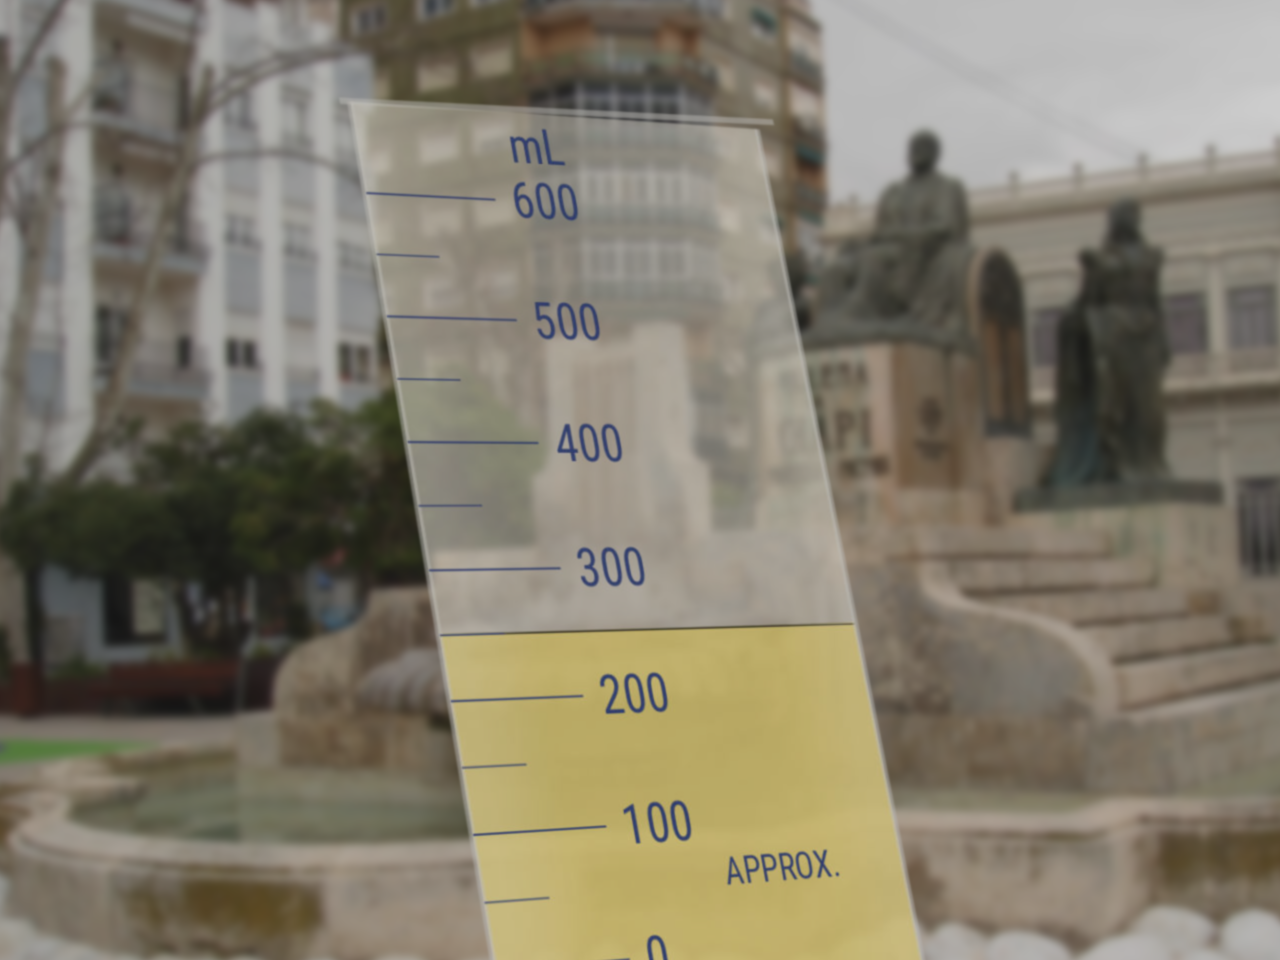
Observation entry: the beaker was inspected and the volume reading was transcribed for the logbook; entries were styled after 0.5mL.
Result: 250mL
